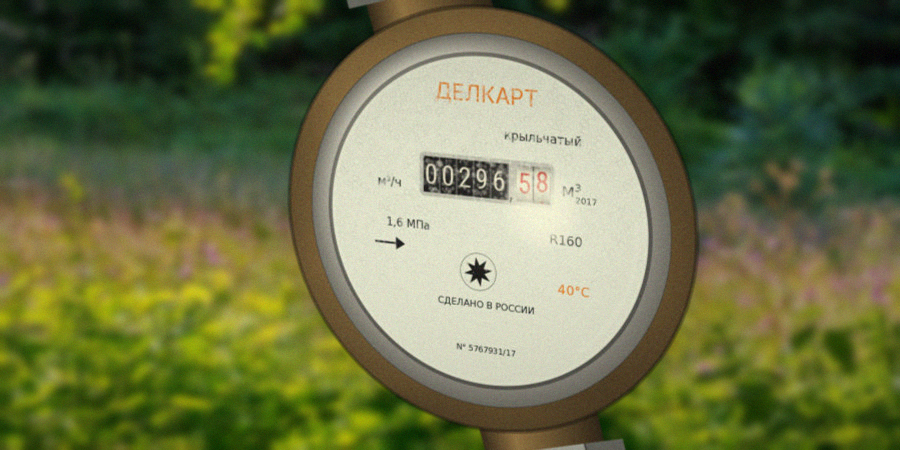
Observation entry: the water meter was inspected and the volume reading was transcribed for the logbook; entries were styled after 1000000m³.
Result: 296.58m³
